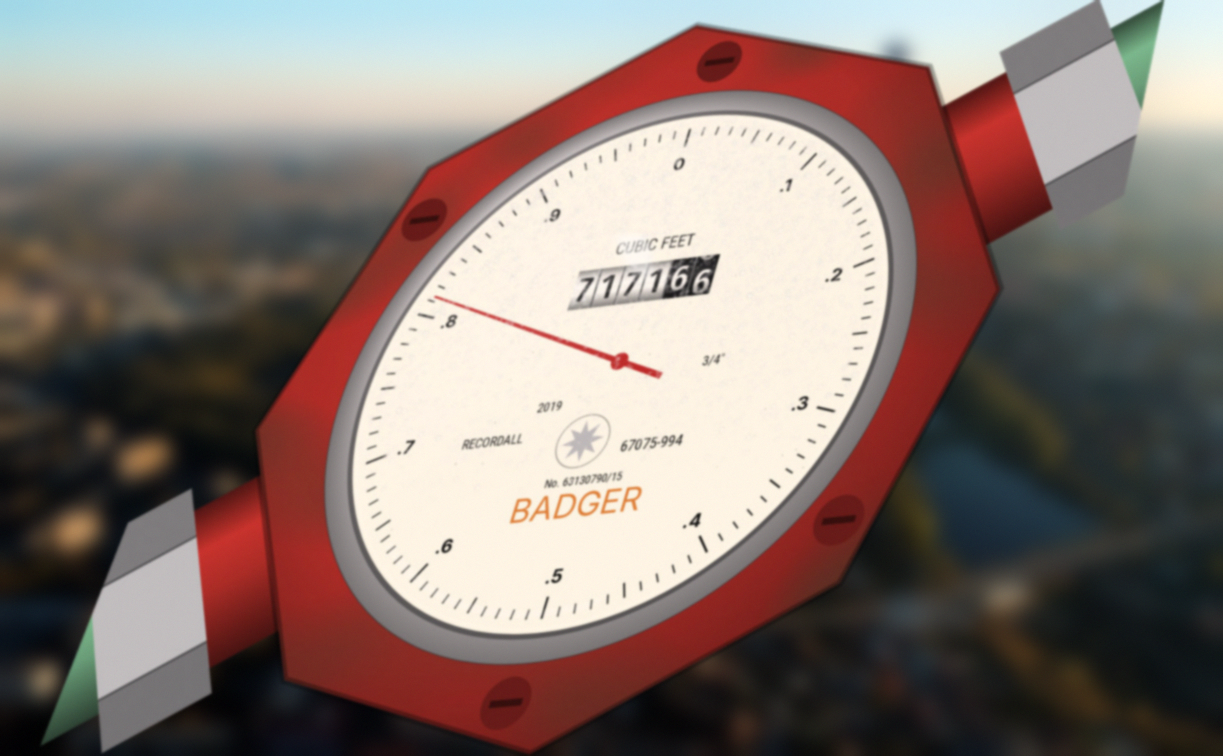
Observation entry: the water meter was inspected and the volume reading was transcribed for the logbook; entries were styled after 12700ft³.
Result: 717165.81ft³
